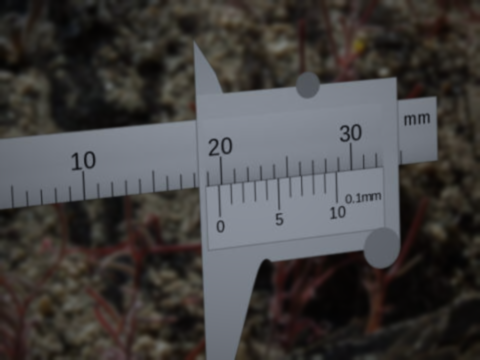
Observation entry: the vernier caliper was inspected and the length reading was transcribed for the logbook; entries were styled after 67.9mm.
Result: 19.8mm
